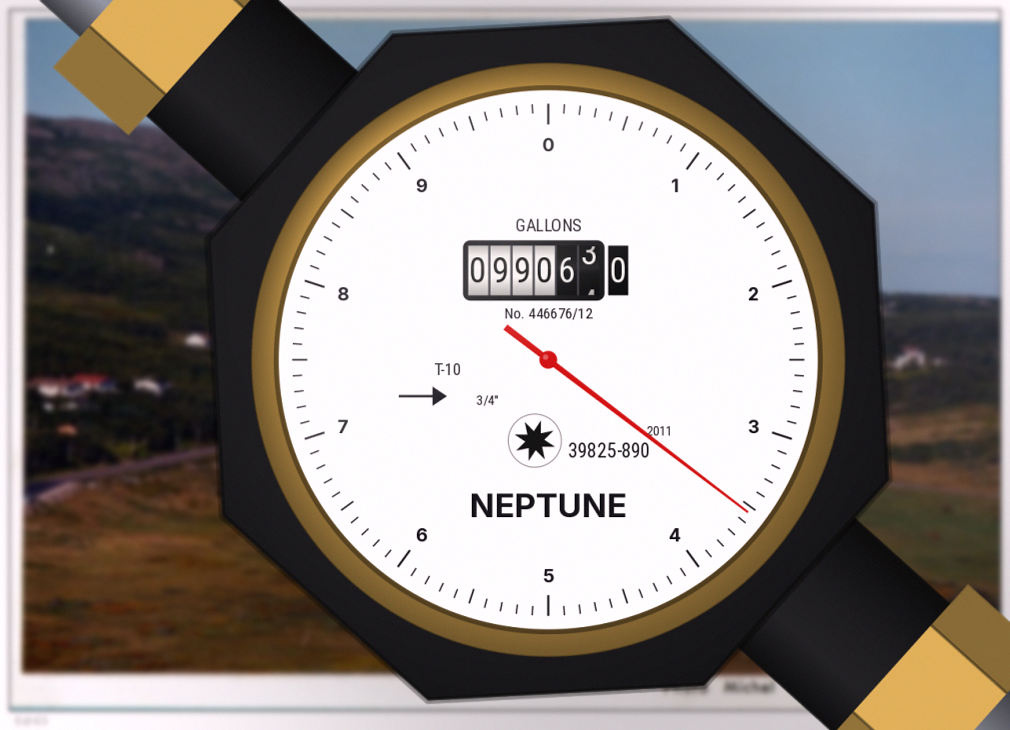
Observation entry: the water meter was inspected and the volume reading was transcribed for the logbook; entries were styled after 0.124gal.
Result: 990633.5gal
